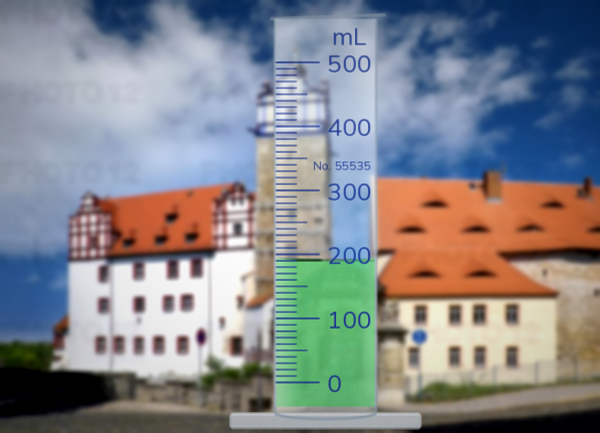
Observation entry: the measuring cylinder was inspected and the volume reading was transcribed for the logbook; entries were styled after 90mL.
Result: 190mL
